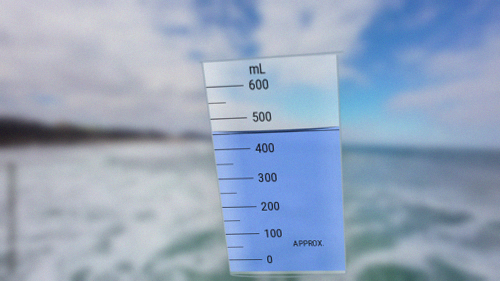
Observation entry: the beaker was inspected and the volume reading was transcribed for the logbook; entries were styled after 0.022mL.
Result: 450mL
